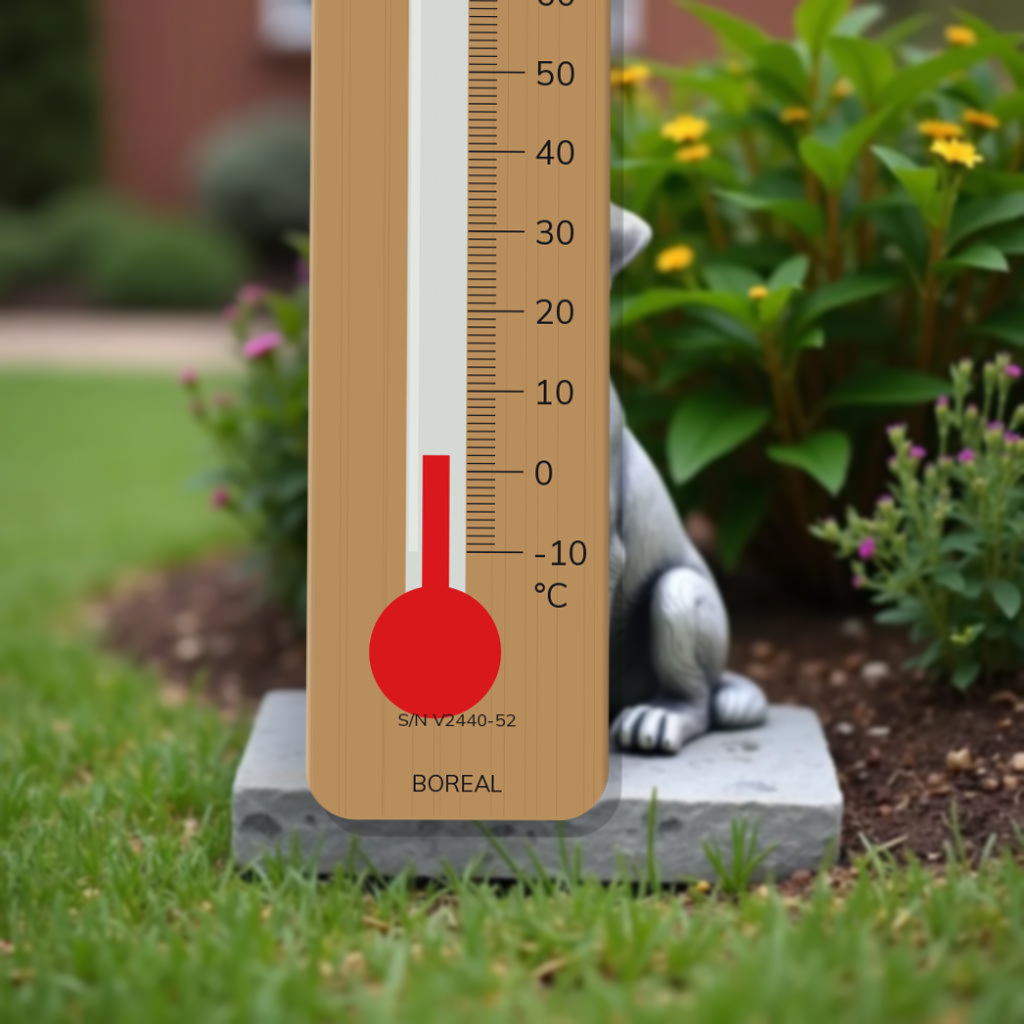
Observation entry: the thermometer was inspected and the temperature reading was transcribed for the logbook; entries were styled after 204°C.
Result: 2°C
